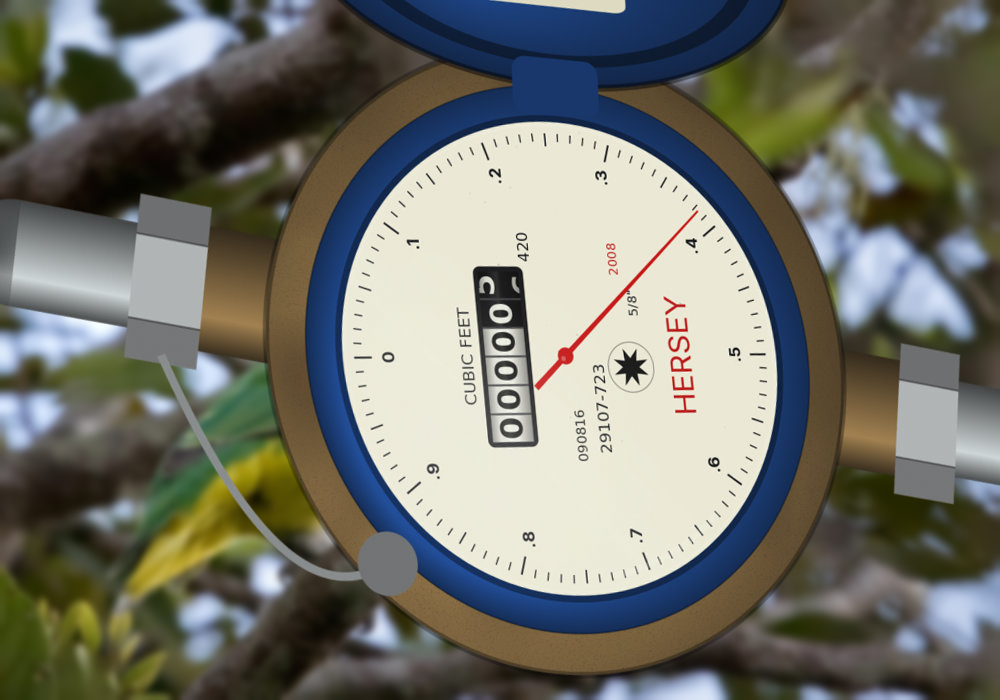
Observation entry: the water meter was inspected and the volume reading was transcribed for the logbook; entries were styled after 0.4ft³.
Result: 5.38ft³
